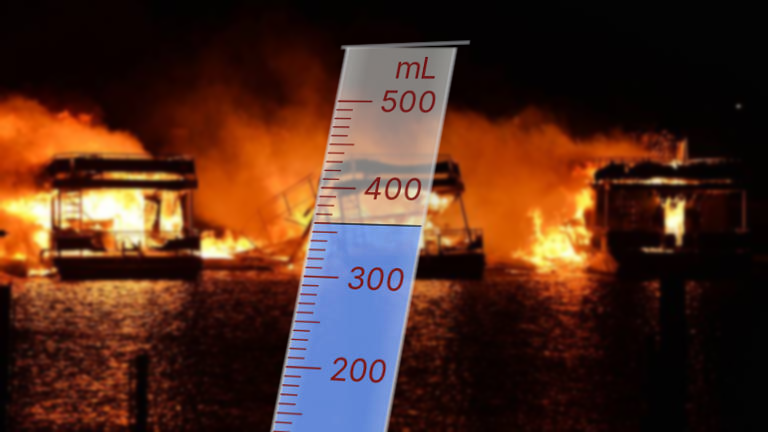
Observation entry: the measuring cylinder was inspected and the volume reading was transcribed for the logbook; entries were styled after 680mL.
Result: 360mL
